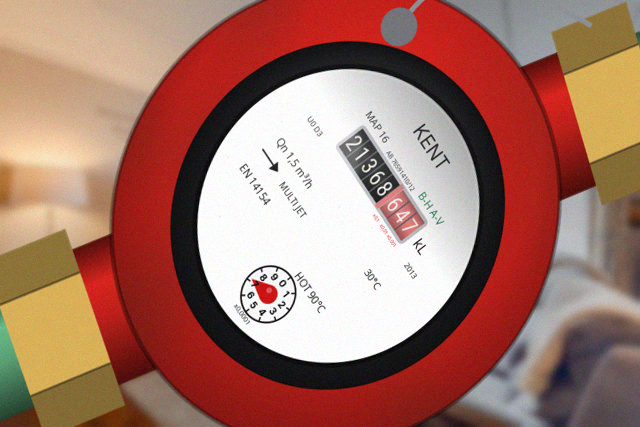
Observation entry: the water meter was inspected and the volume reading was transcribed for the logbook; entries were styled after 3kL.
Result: 21368.6477kL
